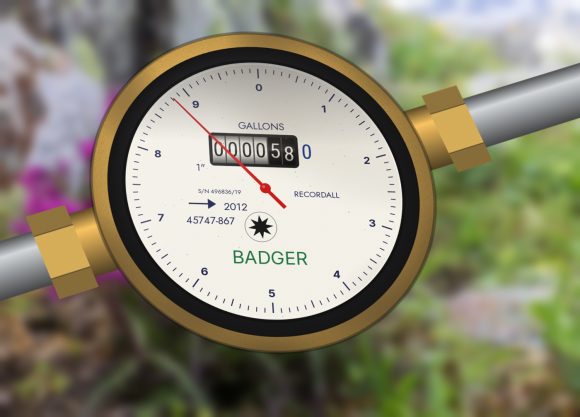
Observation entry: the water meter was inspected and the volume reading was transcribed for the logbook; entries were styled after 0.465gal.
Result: 578.8gal
